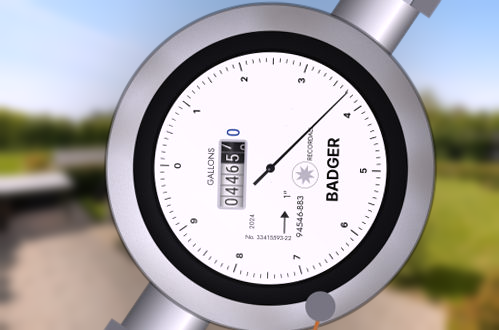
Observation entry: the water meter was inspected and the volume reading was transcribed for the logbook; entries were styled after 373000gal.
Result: 446573.7gal
